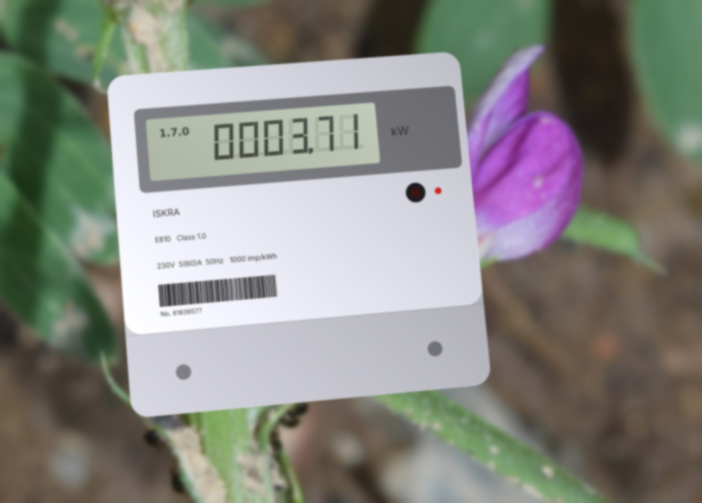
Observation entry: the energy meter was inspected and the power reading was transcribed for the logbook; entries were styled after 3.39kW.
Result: 3.71kW
